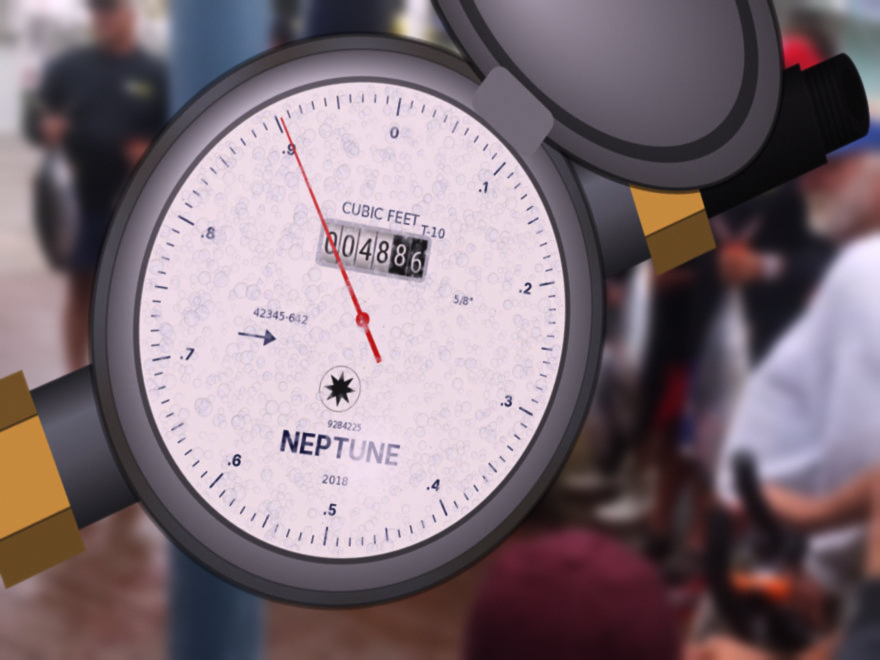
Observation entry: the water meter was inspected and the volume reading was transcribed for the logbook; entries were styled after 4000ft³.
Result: 4885.90ft³
